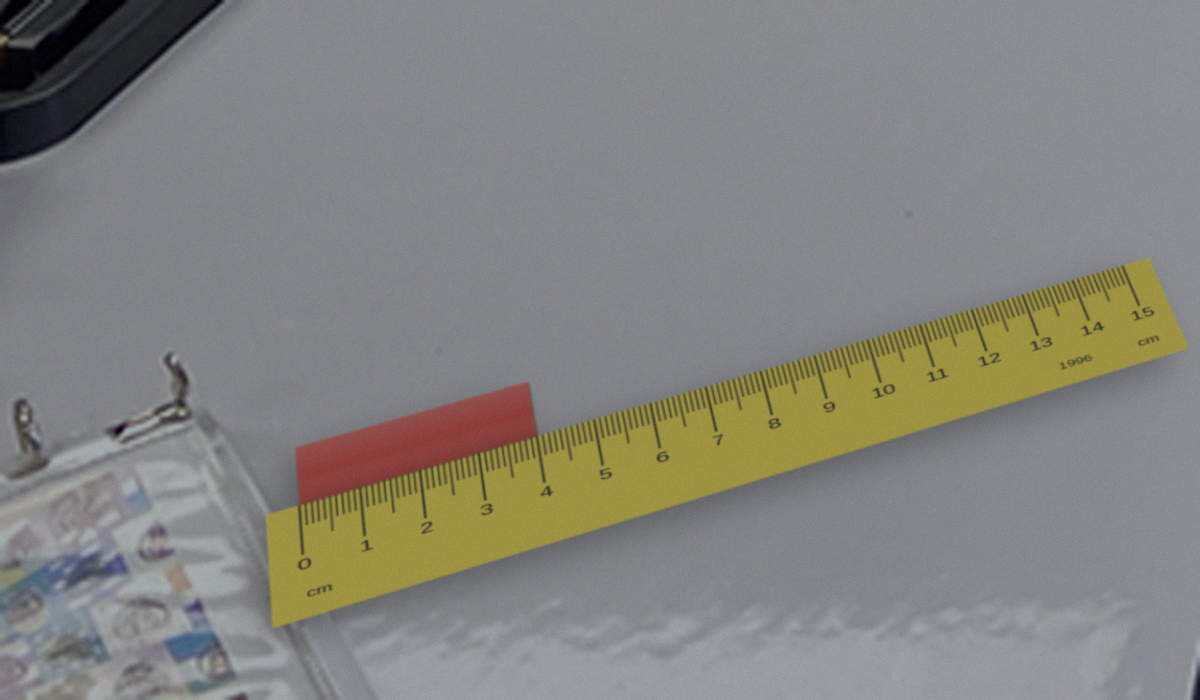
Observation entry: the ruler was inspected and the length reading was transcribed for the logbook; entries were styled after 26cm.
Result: 4cm
